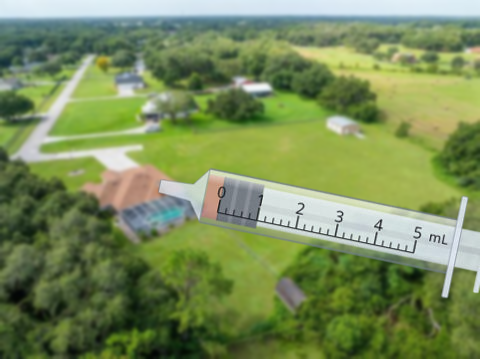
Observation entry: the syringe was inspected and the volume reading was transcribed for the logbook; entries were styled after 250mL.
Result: 0mL
